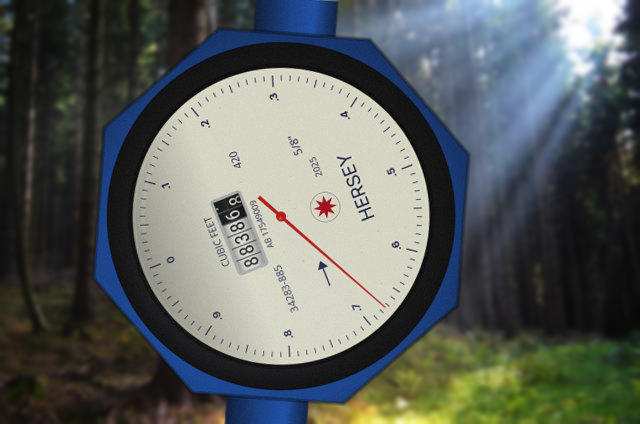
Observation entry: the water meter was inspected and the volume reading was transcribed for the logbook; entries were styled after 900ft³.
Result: 883867.67ft³
